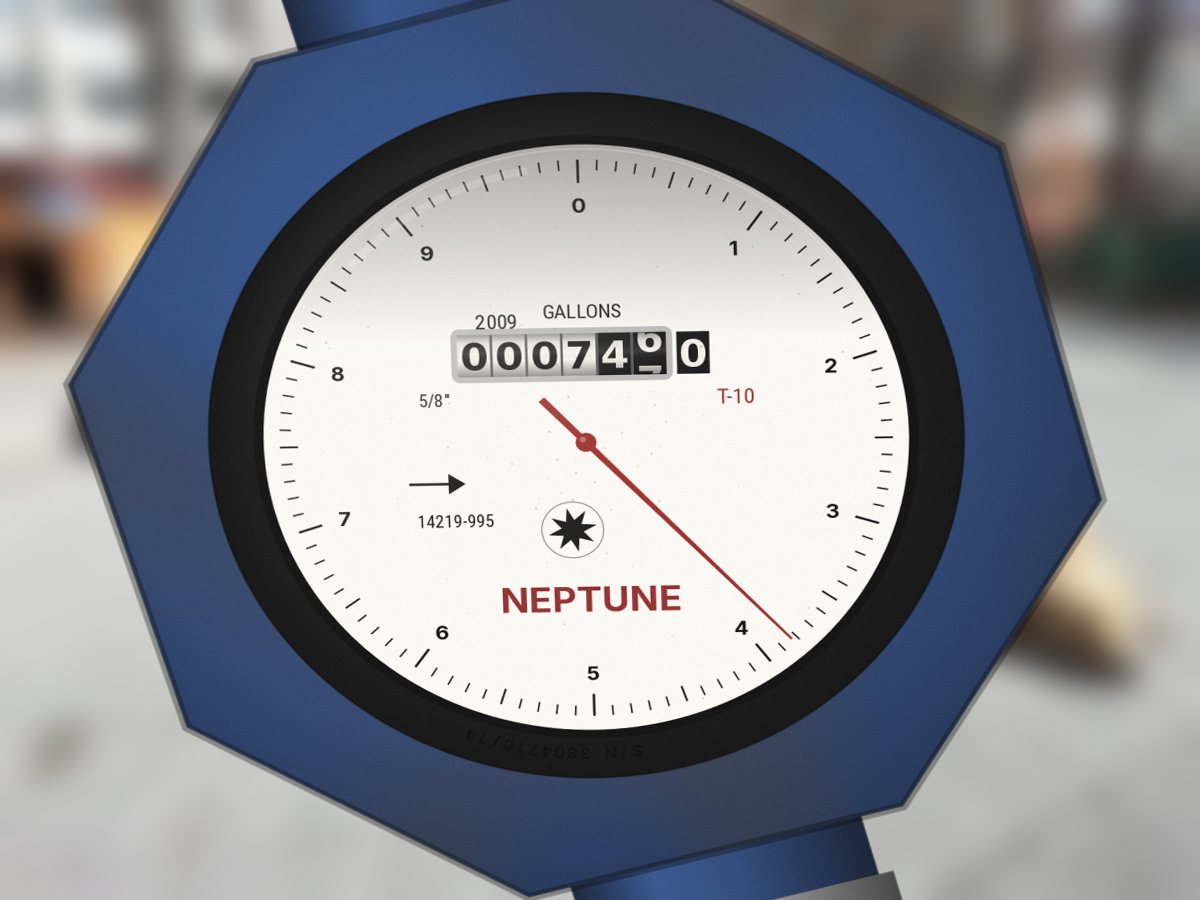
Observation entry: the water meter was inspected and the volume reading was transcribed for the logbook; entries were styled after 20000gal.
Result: 7463.8gal
